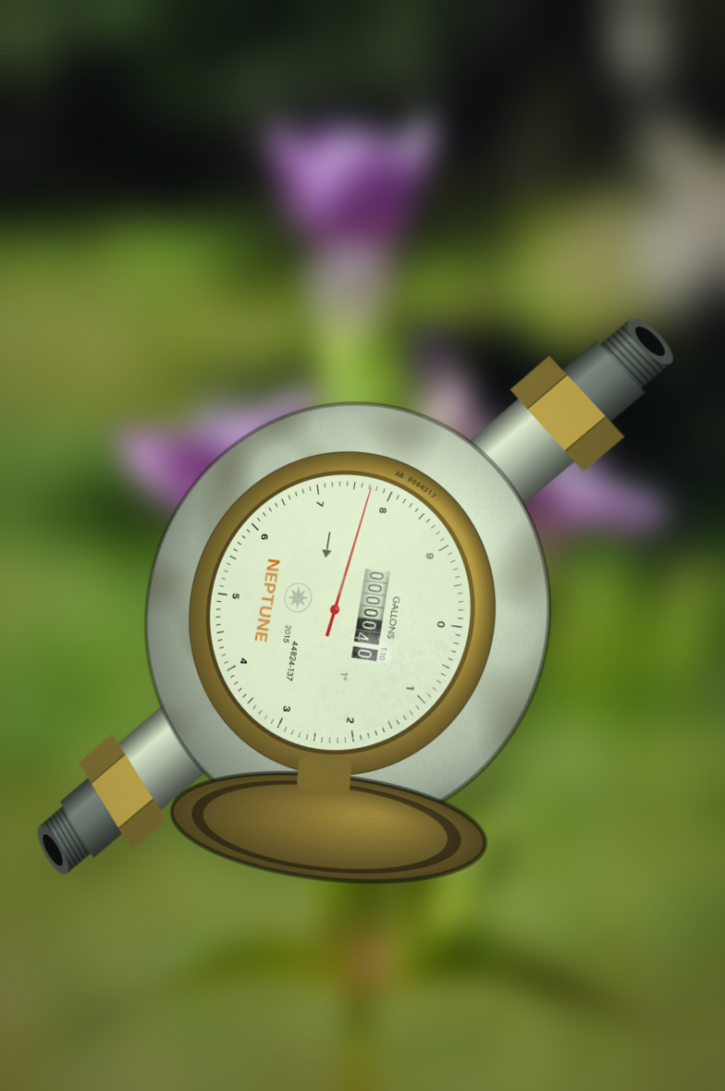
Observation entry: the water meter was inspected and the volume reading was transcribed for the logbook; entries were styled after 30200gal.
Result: 37.7gal
